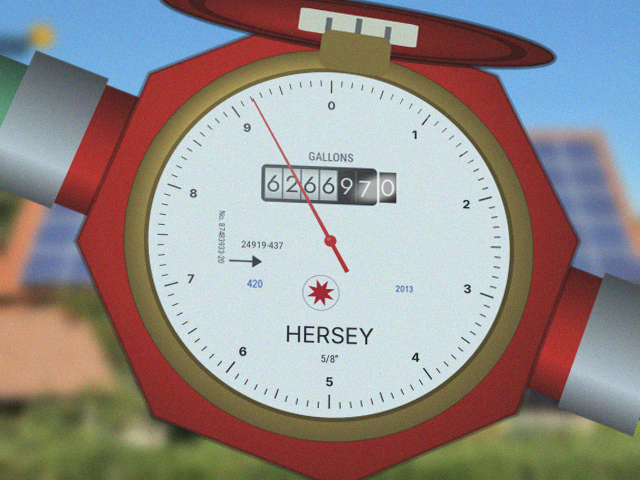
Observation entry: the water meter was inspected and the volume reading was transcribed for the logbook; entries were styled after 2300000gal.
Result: 6266969.2gal
